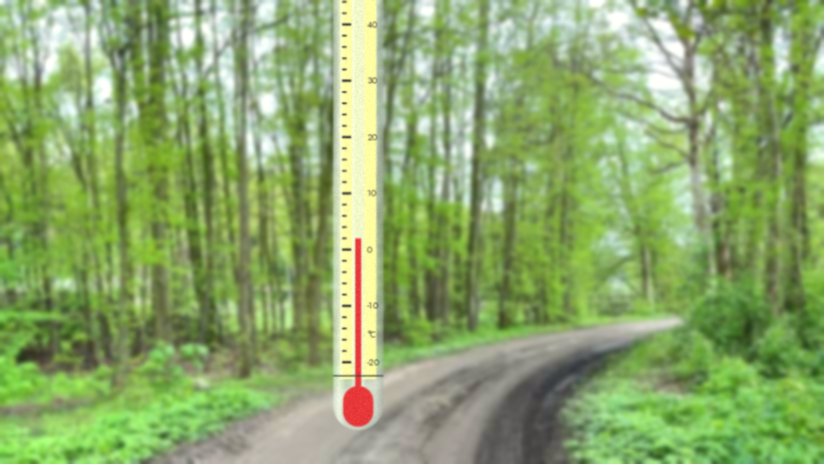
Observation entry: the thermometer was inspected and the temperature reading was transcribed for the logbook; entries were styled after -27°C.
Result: 2°C
